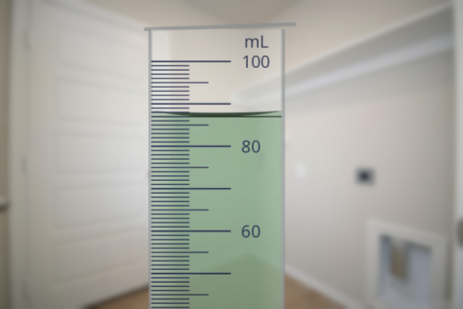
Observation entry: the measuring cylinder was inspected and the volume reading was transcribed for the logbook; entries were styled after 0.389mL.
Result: 87mL
